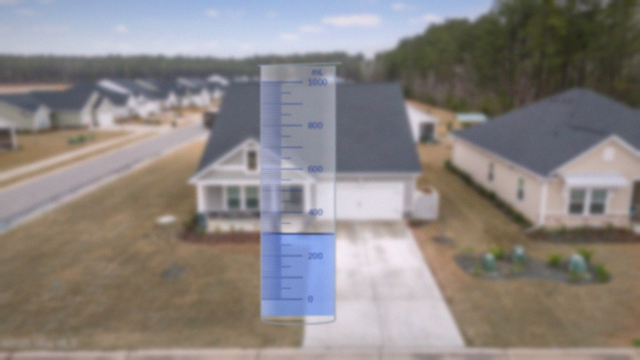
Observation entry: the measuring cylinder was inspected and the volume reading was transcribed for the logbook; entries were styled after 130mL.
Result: 300mL
